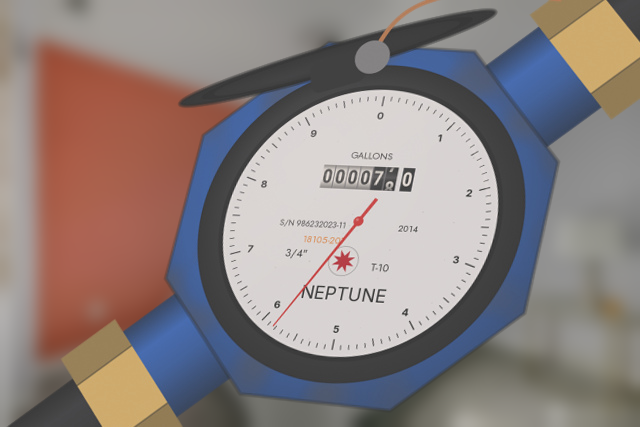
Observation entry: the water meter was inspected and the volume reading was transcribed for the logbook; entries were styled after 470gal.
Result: 775.8gal
